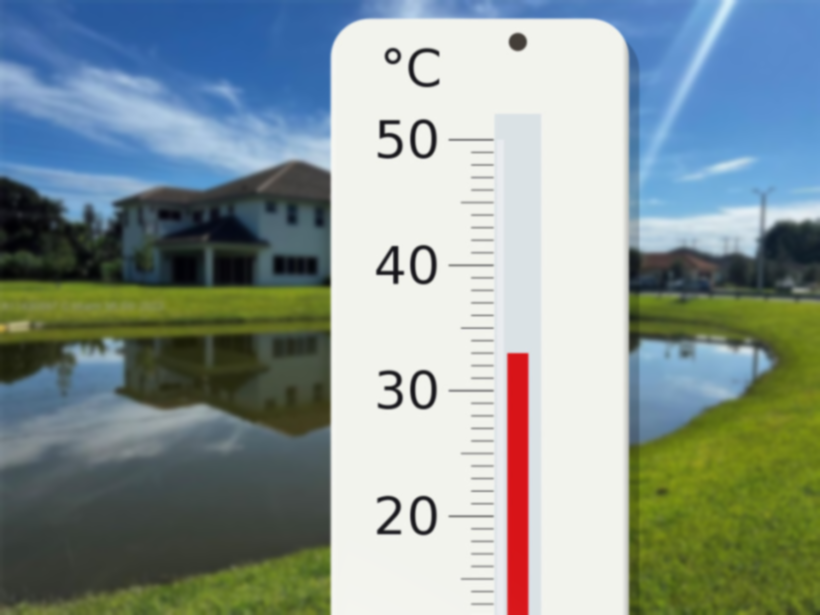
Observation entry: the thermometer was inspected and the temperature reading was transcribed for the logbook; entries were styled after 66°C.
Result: 33°C
